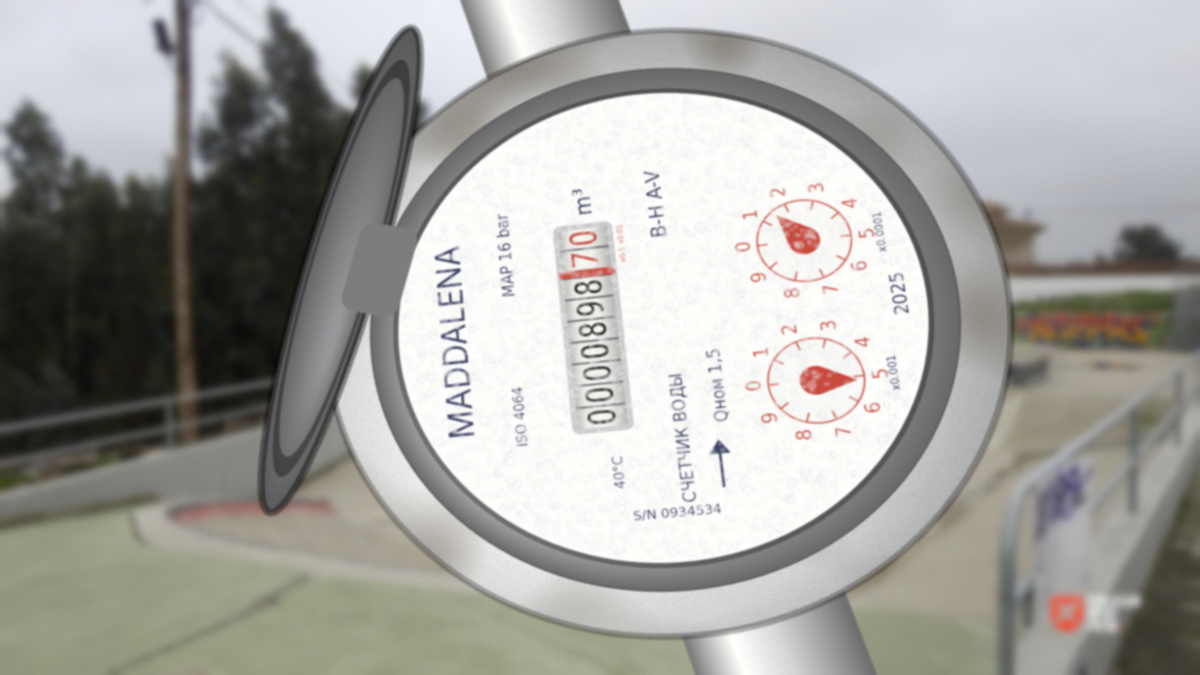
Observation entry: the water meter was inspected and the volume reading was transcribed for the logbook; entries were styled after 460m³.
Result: 898.7051m³
